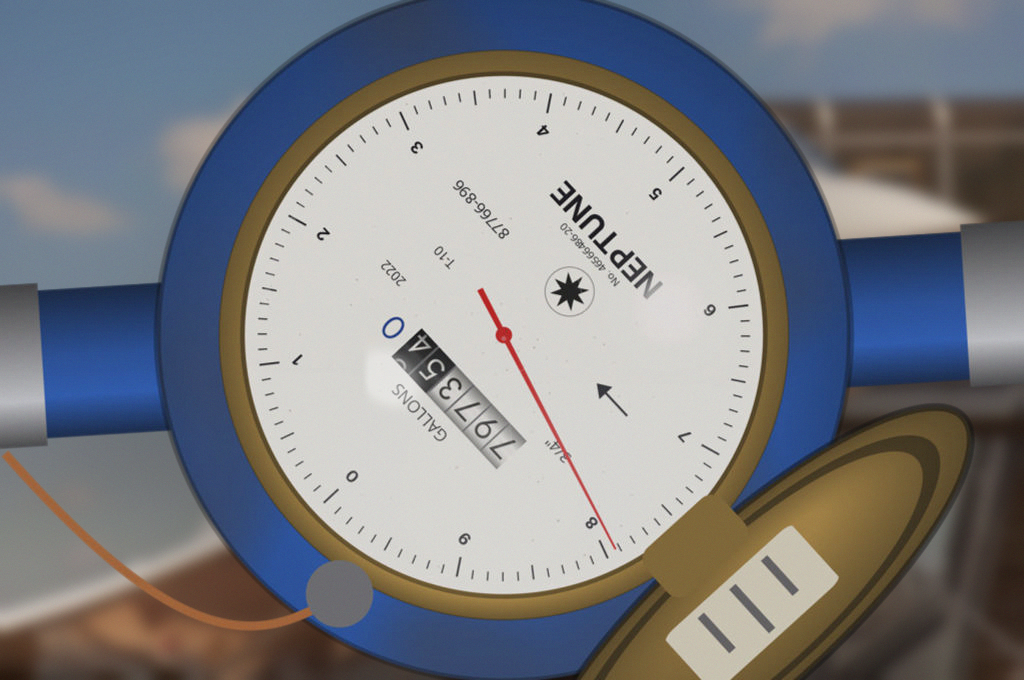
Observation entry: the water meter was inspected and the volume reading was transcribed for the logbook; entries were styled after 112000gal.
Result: 7973537.9gal
